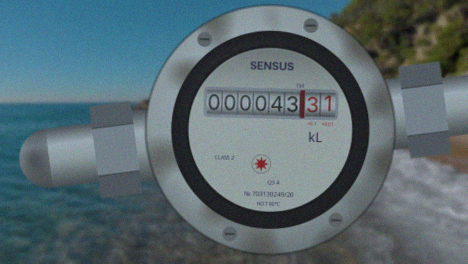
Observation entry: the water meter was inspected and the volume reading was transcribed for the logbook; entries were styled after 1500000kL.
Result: 43.31kL
